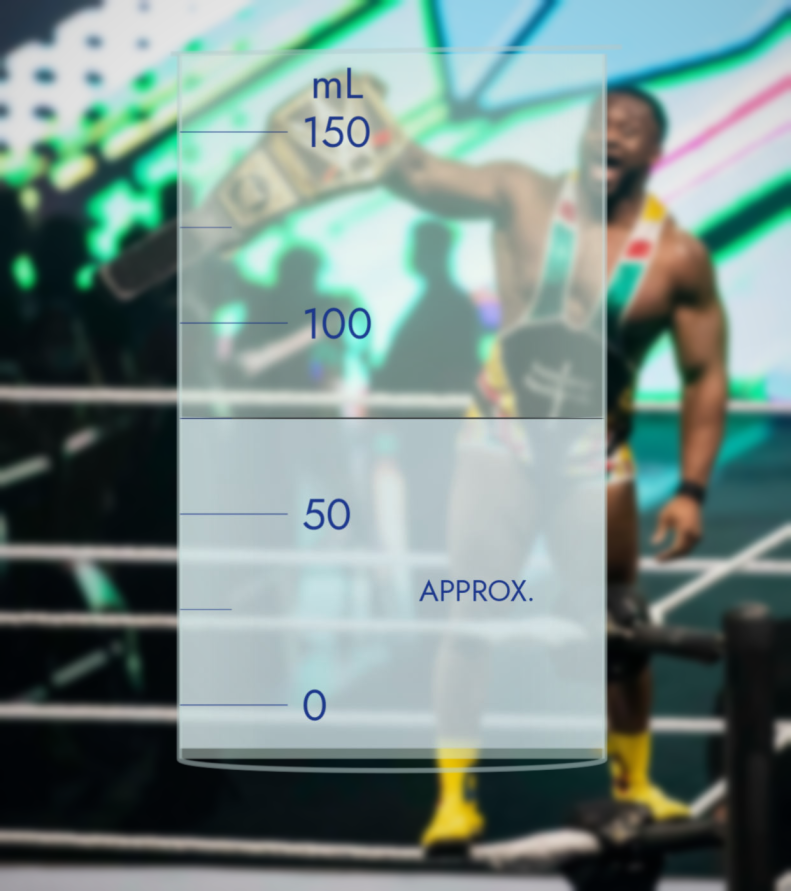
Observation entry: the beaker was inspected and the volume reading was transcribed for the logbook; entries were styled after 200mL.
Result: 75mL
